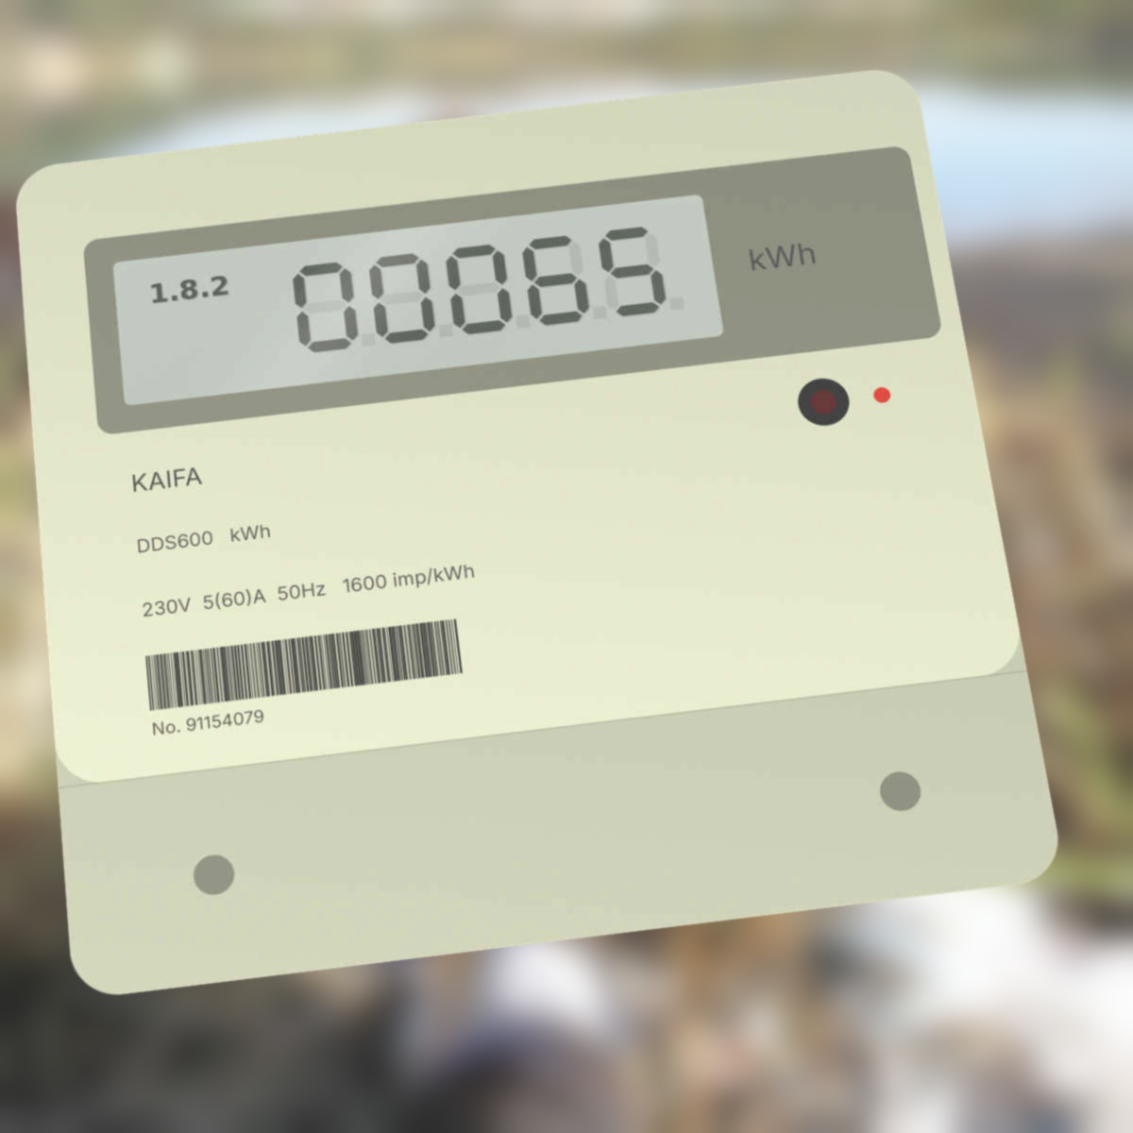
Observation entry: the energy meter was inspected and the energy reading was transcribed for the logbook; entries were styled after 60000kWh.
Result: 65kWh
